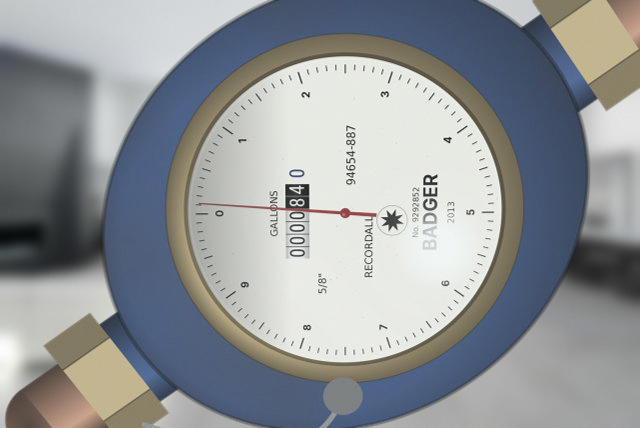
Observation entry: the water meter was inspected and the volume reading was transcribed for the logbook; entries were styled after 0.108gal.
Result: 840.1gal
